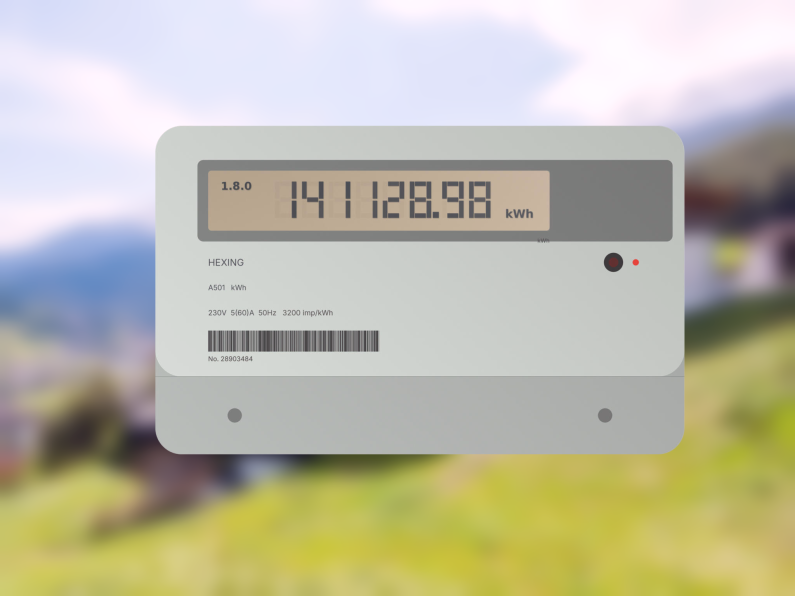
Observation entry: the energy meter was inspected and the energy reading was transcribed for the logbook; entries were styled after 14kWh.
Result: 141128.98kWh
